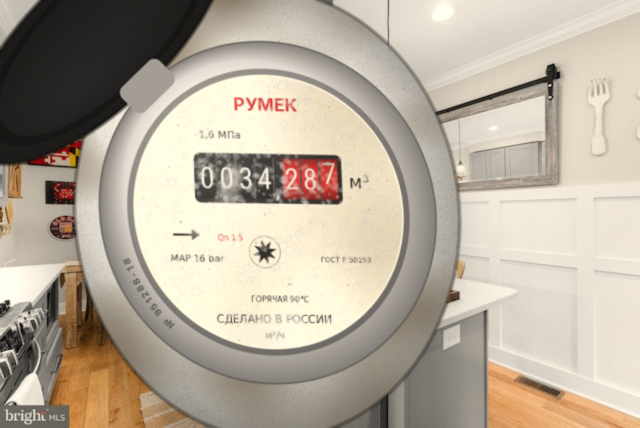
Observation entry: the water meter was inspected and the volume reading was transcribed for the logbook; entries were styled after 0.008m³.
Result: 34.287m³
